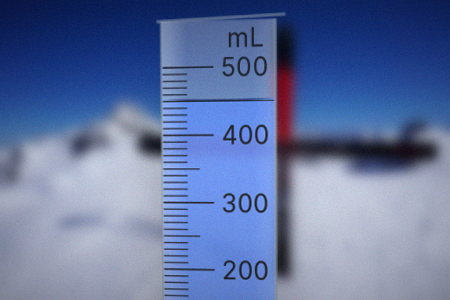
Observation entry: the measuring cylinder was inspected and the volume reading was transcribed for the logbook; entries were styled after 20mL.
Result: 450mL
